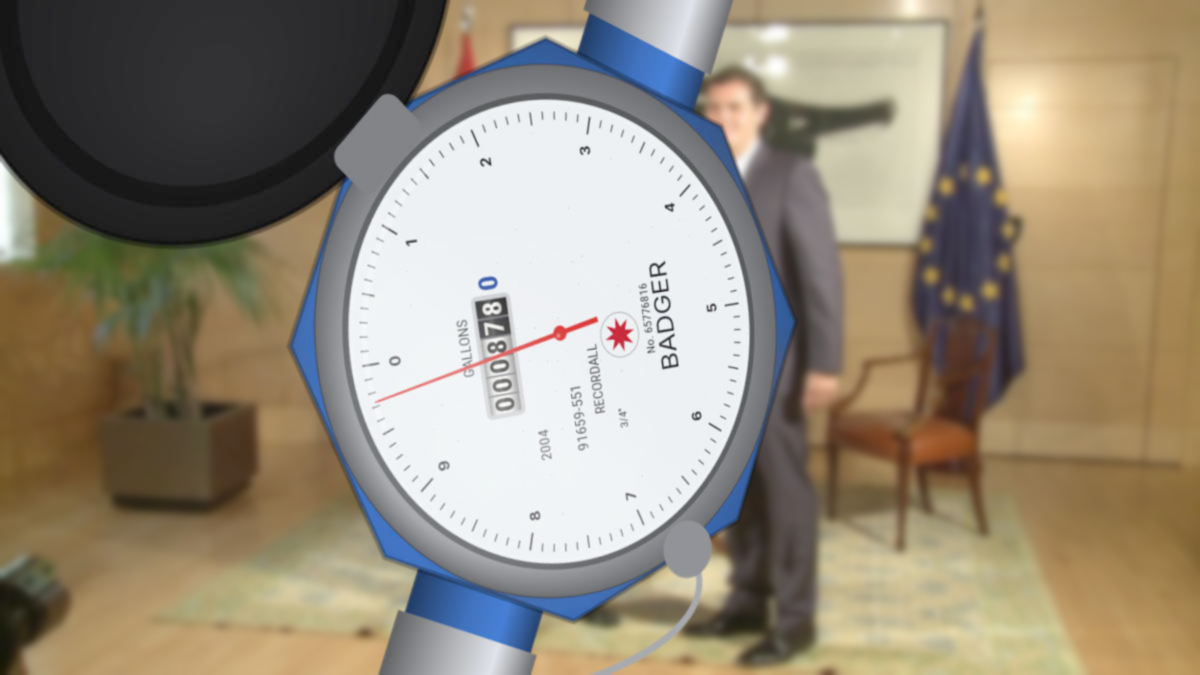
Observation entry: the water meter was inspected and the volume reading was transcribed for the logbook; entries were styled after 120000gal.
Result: 8779.7gal
